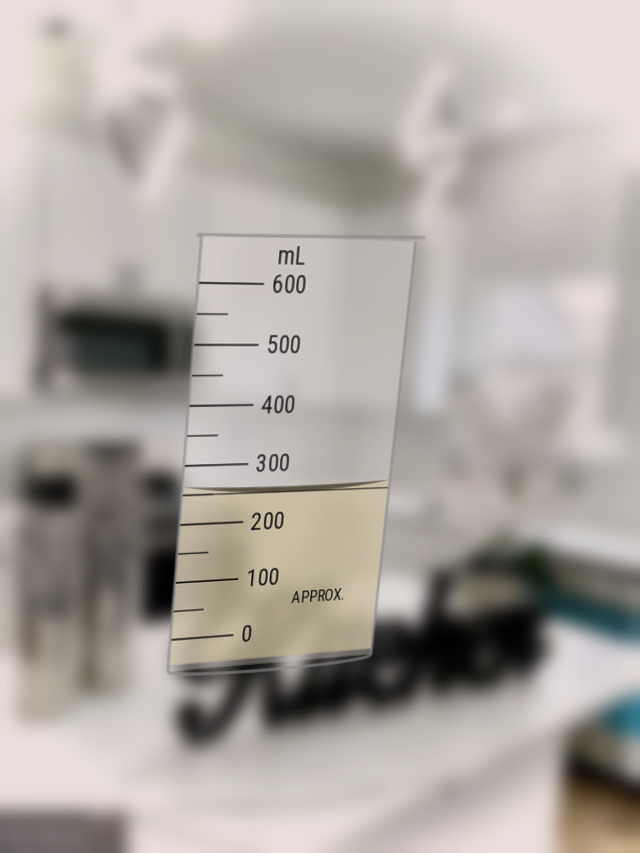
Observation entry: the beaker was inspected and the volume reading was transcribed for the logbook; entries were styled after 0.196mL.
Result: 250mL
